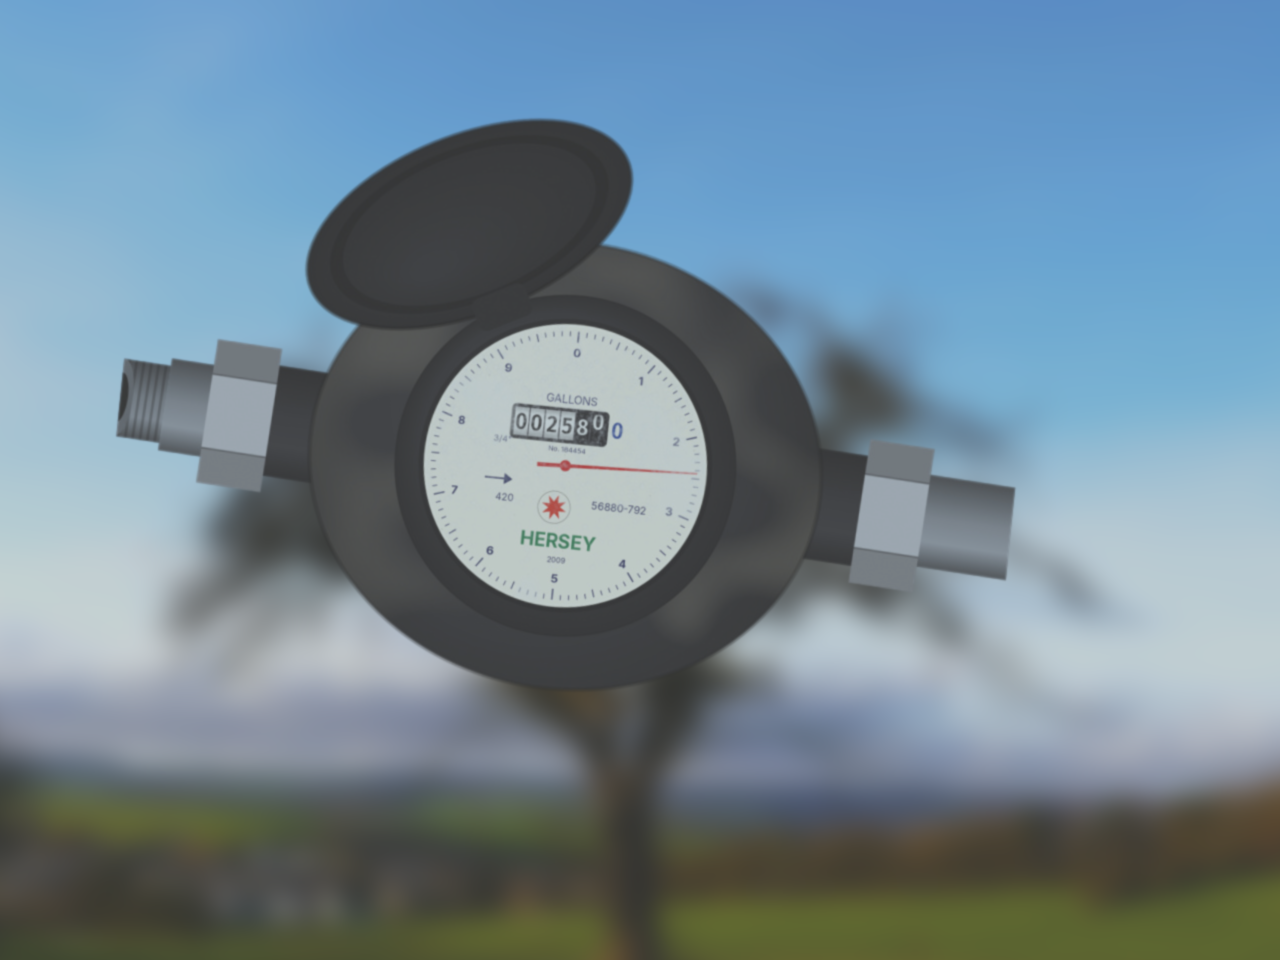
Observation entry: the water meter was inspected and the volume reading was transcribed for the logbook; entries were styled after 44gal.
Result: 25802.4gal
